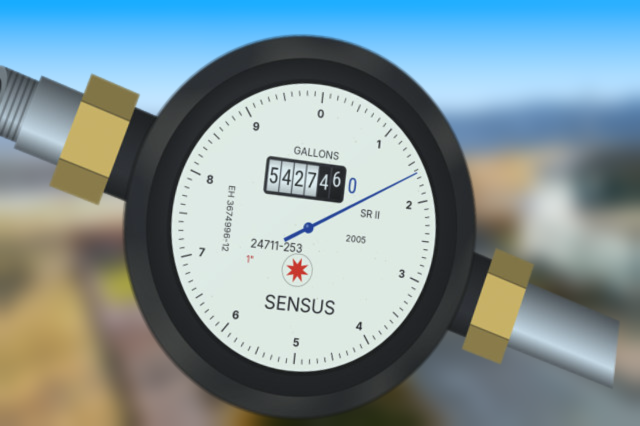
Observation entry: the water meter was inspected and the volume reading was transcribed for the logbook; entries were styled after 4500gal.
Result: 5427461.6gal
